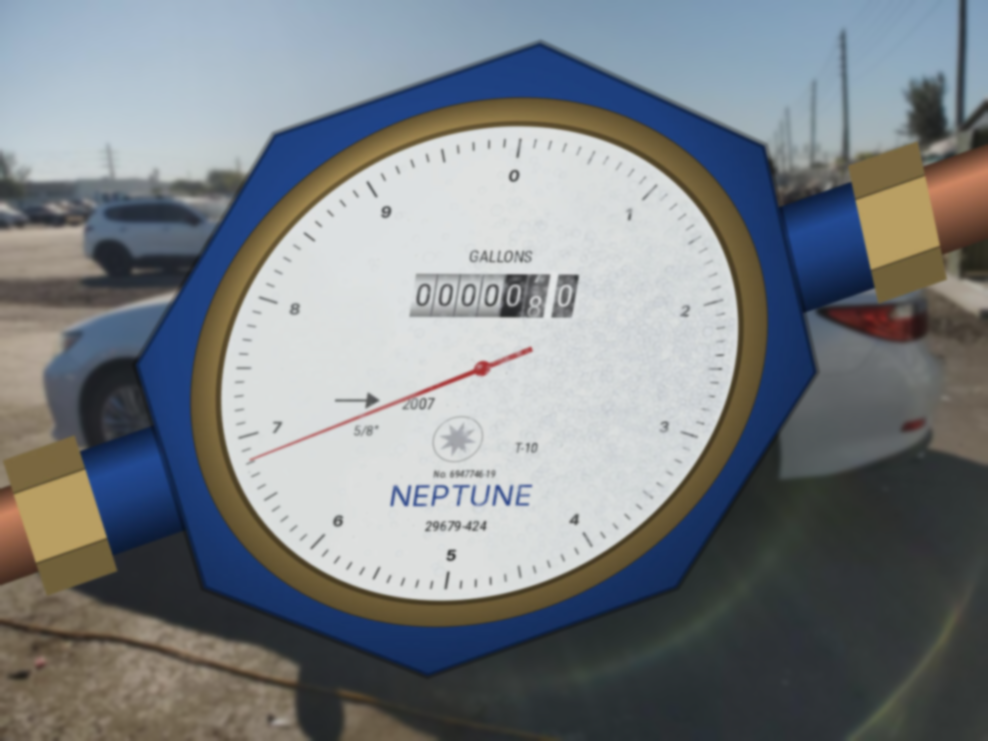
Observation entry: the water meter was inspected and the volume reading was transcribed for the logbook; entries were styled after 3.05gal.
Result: 76.8gal
